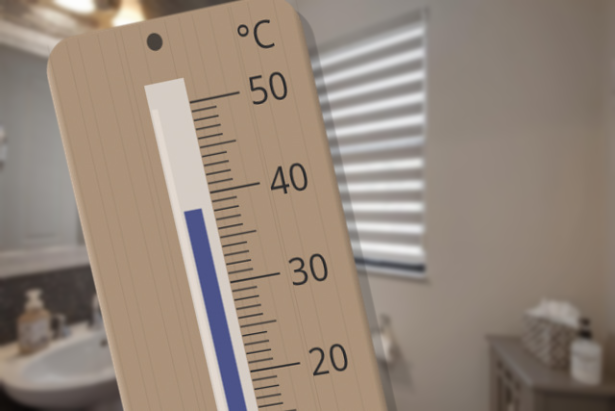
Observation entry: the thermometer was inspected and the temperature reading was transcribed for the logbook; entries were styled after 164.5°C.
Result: 38.5°C
